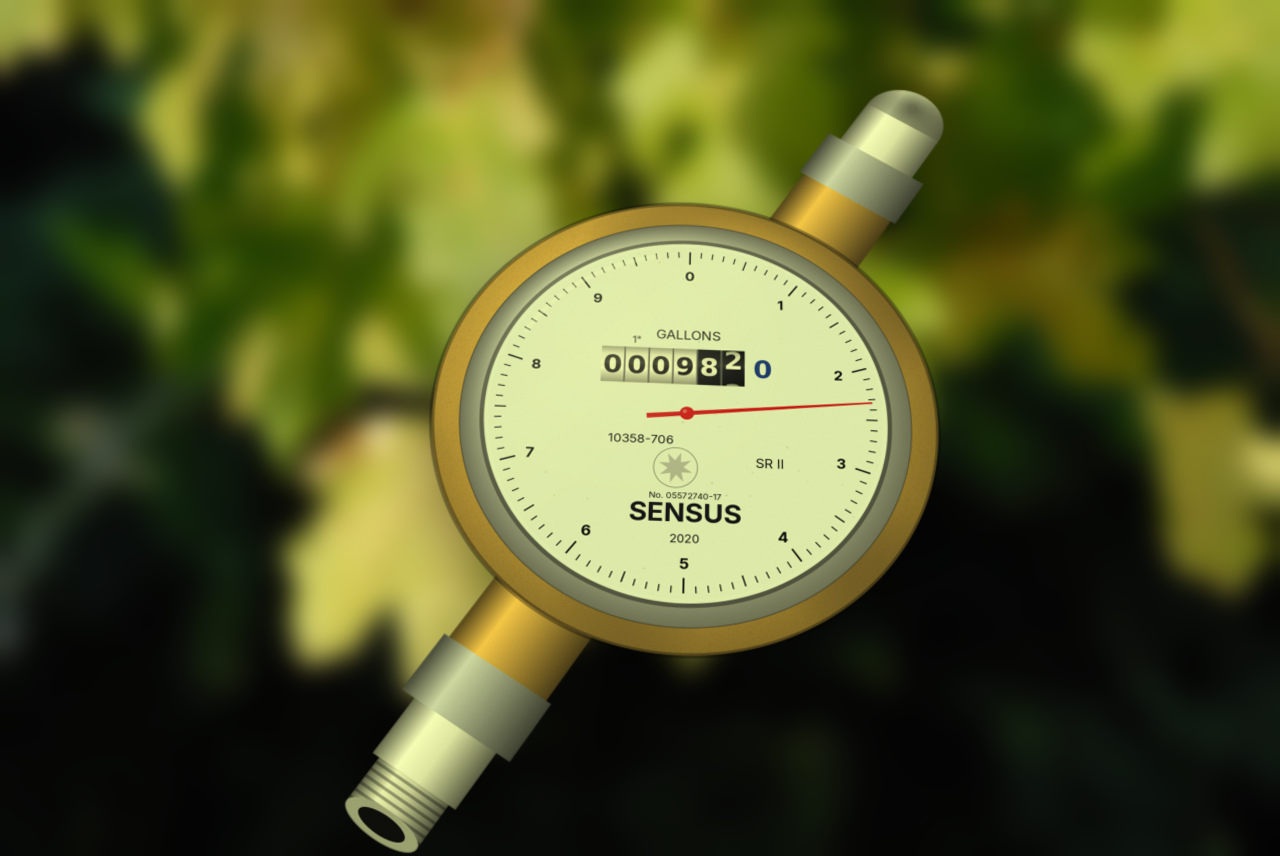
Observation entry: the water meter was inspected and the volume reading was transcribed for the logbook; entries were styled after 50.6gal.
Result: 9822.3gal
